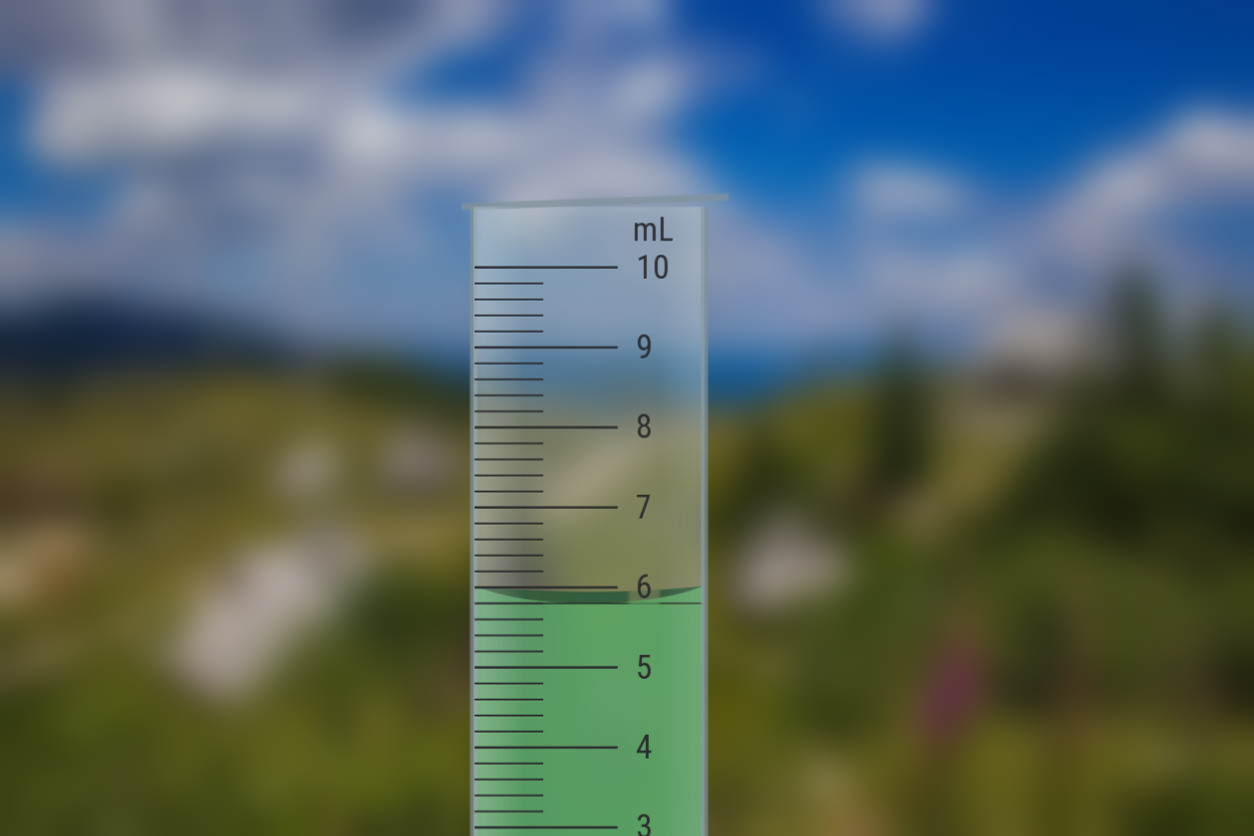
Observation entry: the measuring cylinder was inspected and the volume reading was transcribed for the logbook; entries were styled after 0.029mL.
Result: 5.8mL
